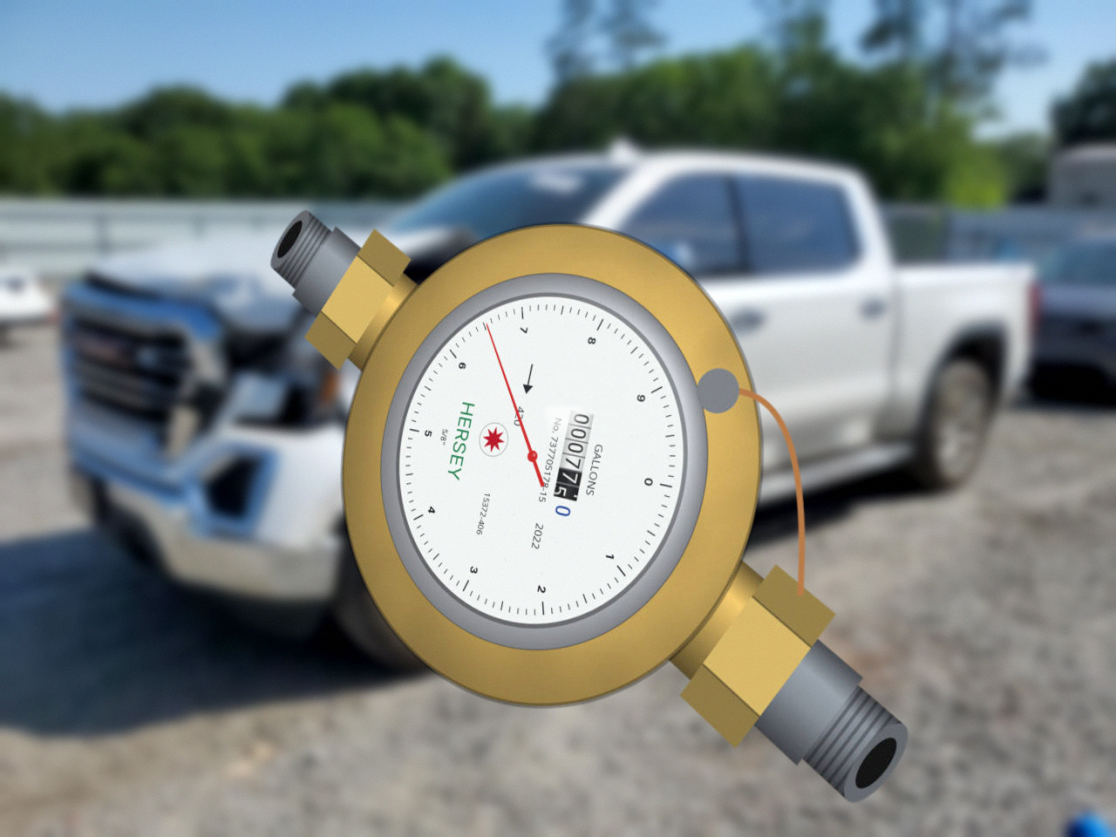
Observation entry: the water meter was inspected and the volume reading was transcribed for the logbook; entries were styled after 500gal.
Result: 7746.5gal
